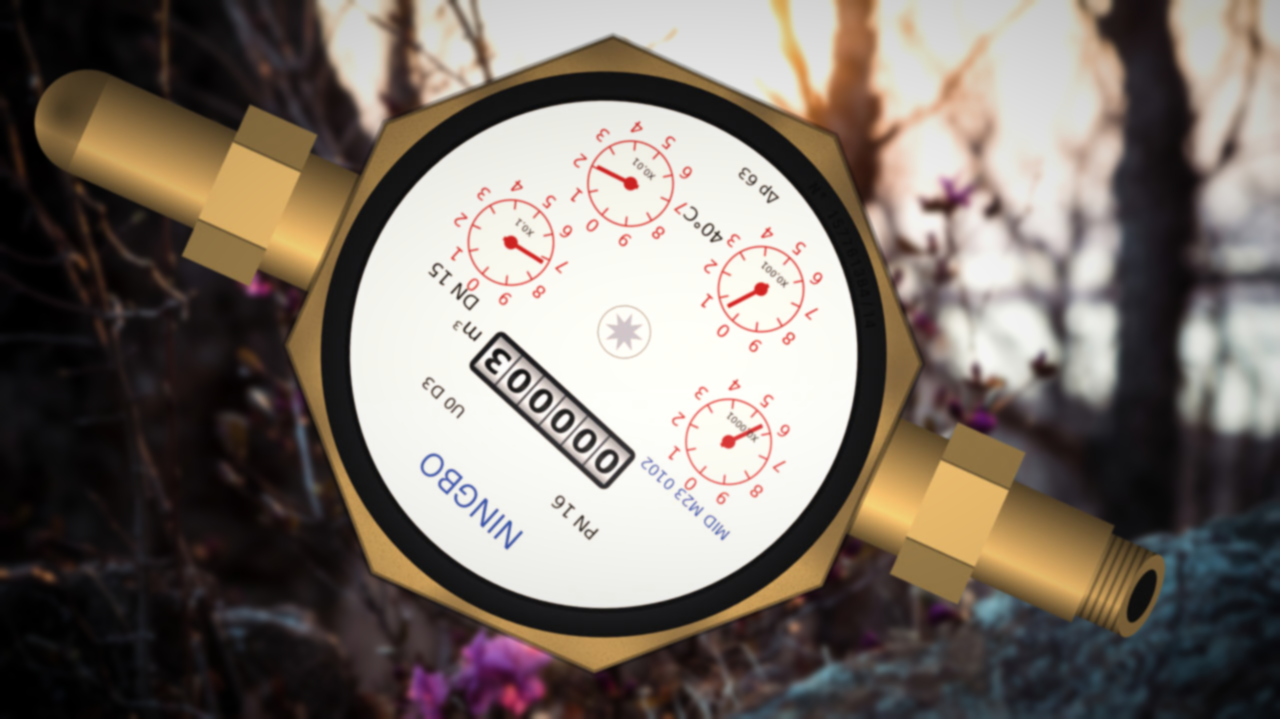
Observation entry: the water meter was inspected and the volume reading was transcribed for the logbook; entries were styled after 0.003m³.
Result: 3.7205m³
